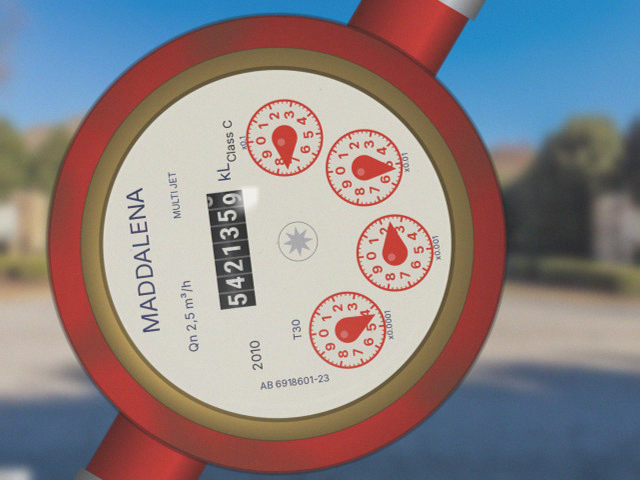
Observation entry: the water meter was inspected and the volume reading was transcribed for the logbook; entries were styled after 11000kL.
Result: 5421358.7524kL
